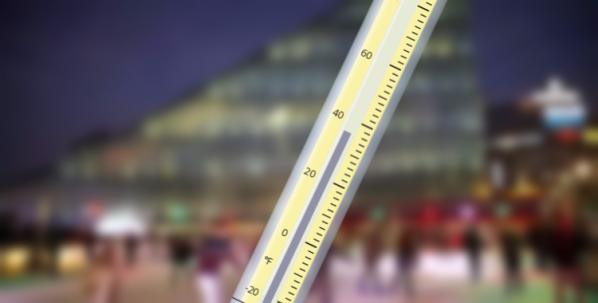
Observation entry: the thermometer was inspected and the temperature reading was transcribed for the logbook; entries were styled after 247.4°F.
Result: 36°F
